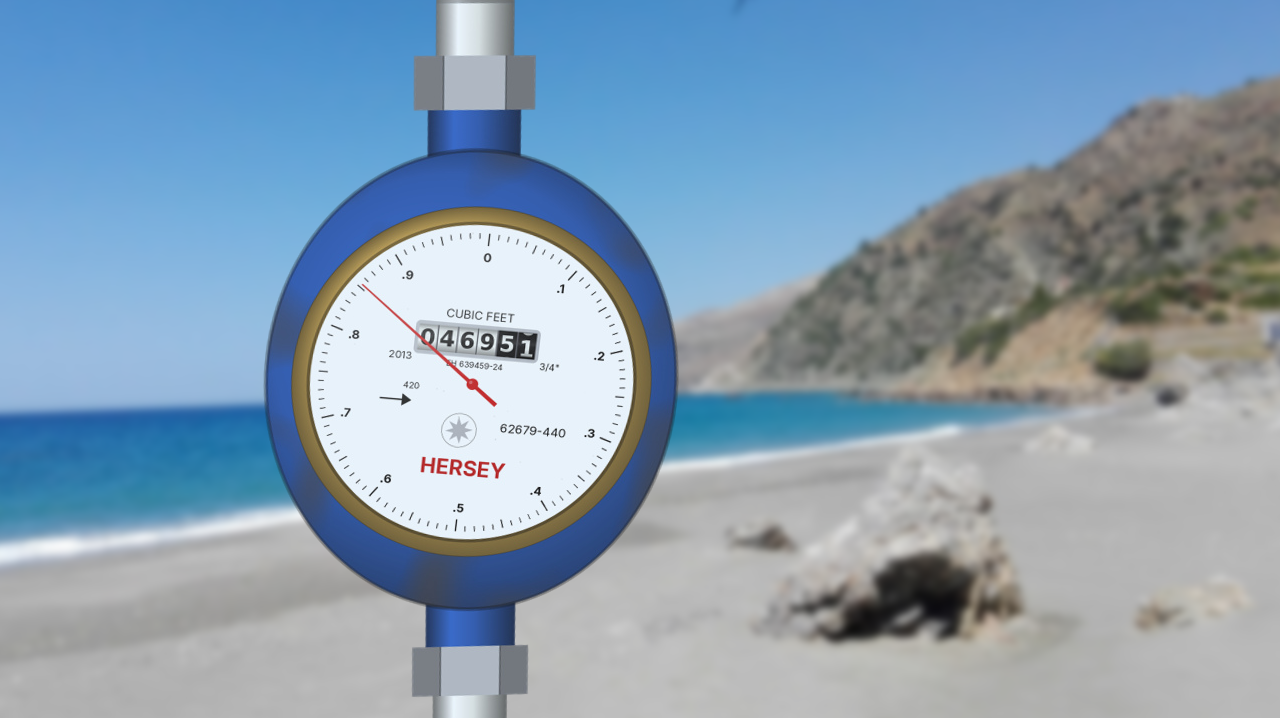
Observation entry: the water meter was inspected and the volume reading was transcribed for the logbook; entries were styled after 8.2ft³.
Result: 46950.85ft³
